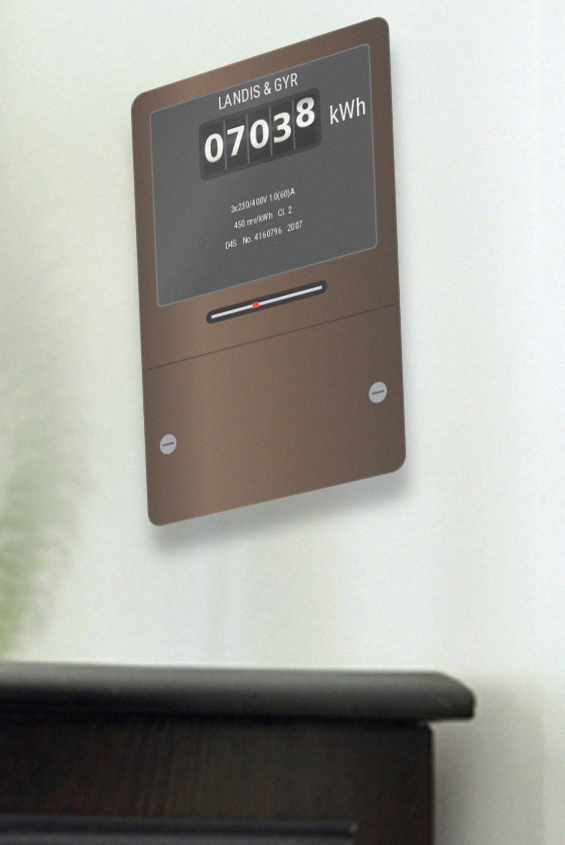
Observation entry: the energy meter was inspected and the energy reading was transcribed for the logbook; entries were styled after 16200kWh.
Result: 7038kWh
